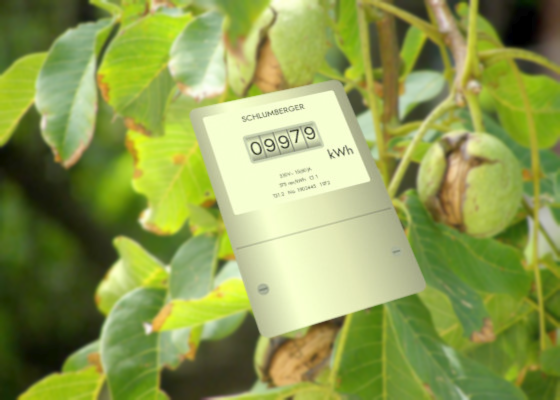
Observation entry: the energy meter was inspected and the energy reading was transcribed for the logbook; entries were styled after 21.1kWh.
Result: 9979kWh
